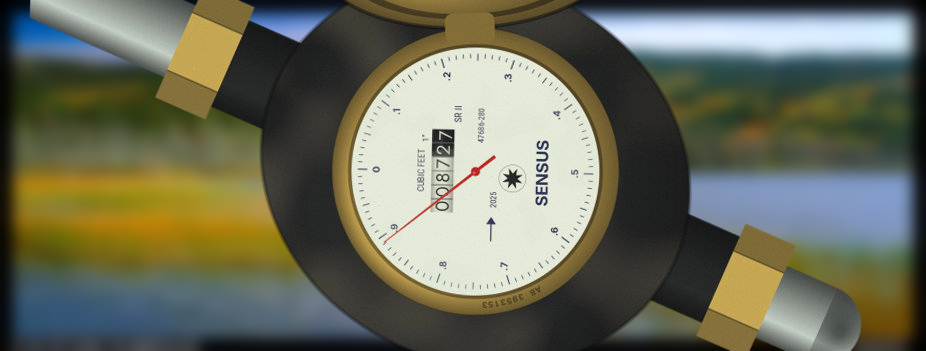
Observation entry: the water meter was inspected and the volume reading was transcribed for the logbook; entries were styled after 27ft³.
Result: 8726.89ft³
